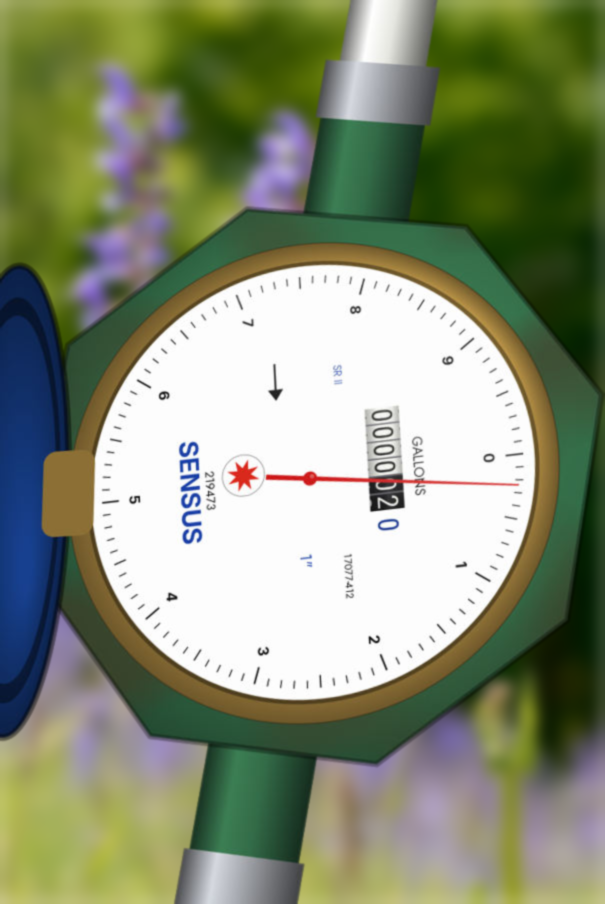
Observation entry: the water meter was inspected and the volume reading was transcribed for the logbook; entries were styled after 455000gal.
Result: 20.2gal
